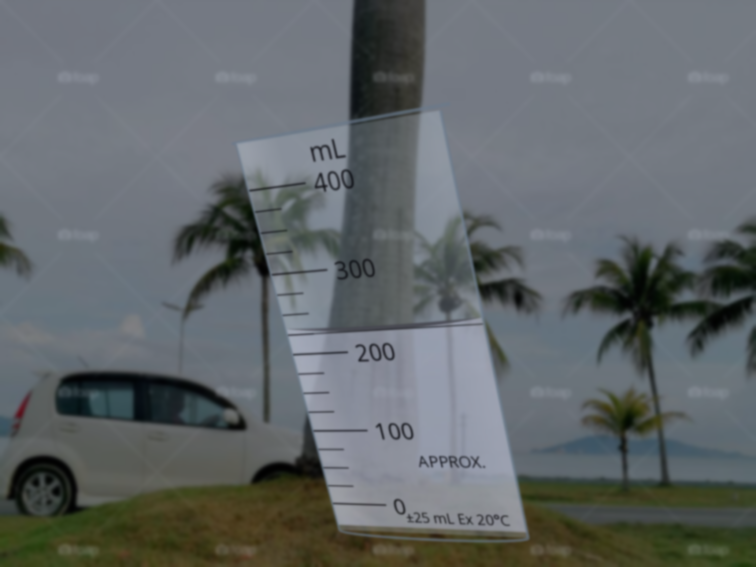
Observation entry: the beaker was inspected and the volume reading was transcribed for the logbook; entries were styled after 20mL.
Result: 225mL
